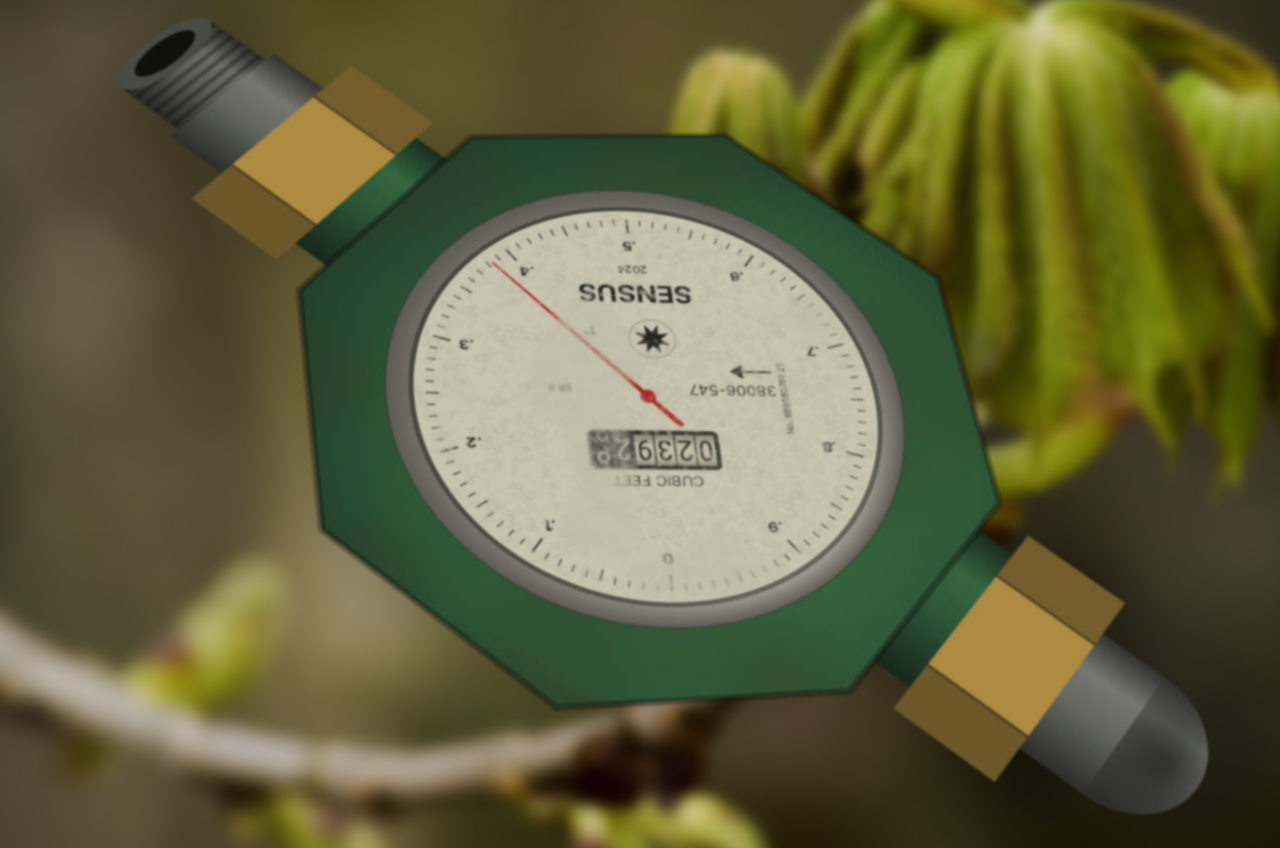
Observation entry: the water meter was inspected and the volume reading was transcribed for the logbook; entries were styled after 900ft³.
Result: 23928.38ft³
